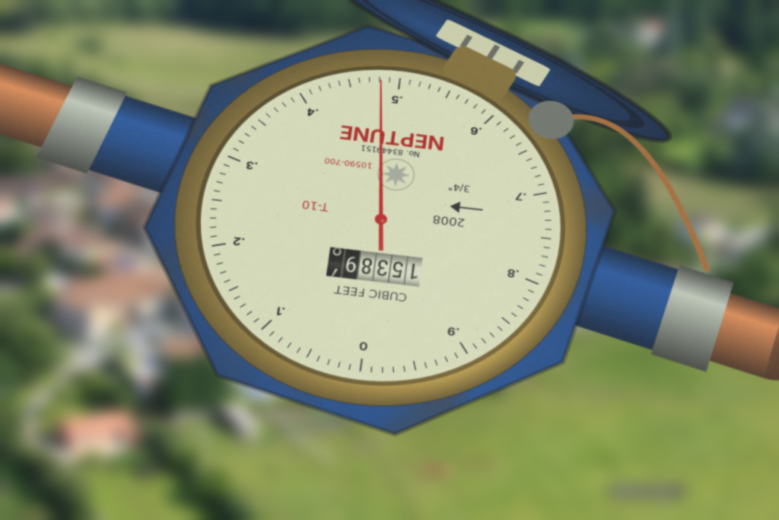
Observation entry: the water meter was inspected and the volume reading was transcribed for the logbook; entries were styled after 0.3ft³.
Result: 153897.48ft³
